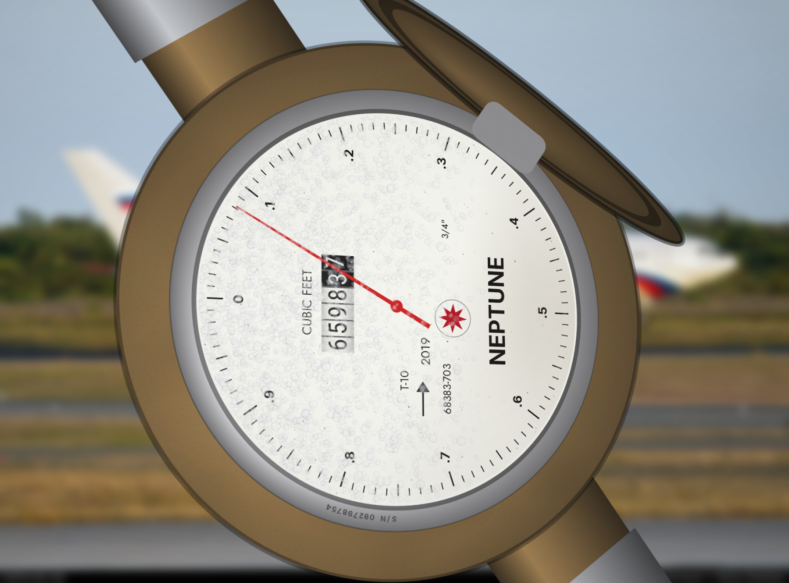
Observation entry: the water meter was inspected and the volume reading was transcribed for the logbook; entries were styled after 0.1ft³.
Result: 659837.08ft³
